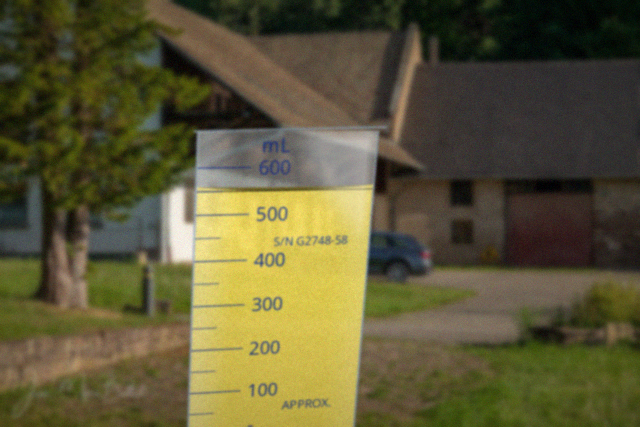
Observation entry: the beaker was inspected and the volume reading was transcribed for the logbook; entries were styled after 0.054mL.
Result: 550mL
